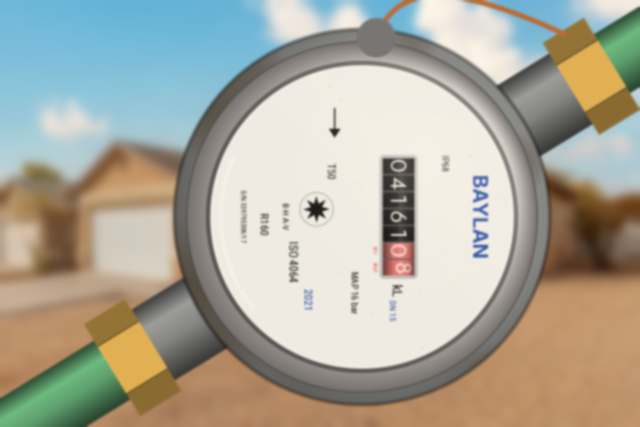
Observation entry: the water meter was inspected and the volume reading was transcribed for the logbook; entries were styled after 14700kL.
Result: 4161.08kL
